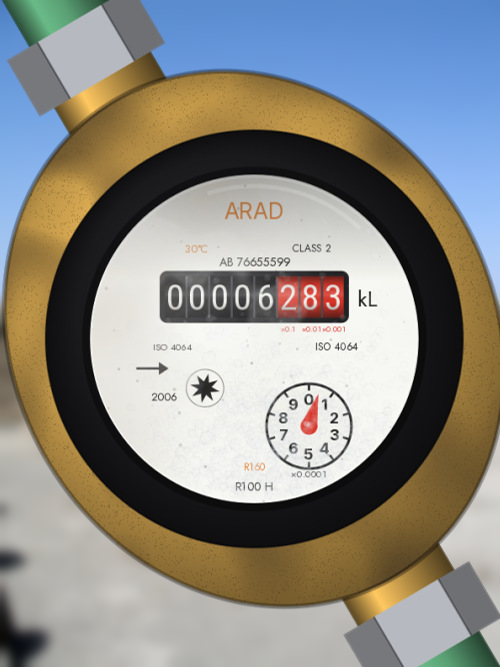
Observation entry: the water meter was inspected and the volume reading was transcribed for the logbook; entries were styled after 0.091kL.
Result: 6.2830kL
